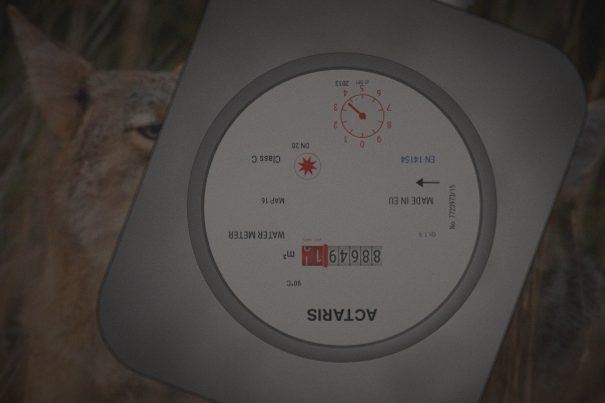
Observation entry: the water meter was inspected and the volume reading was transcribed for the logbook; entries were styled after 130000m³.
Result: 88649.113m³
